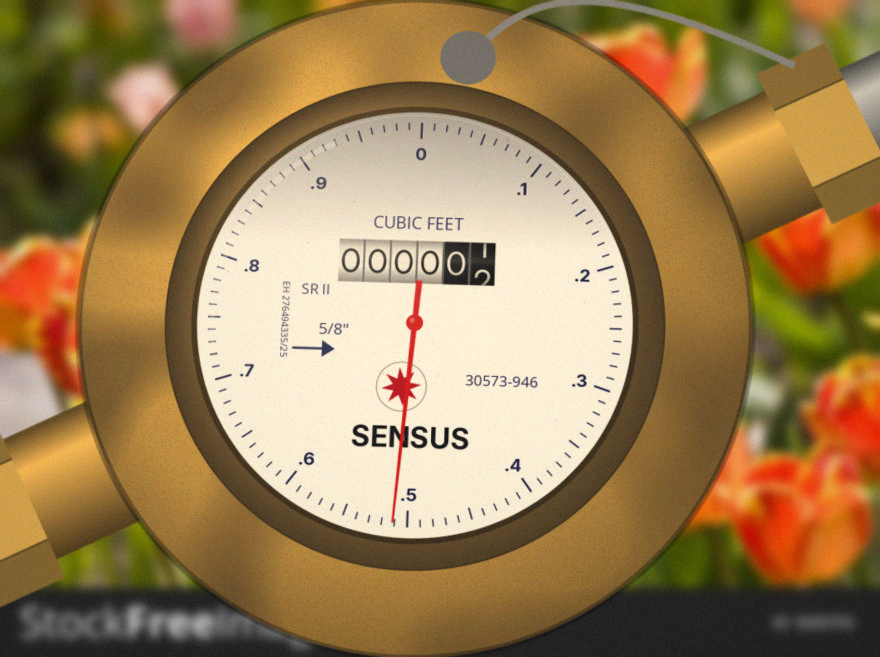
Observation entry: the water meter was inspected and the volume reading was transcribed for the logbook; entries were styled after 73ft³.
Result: 1.51ft³
